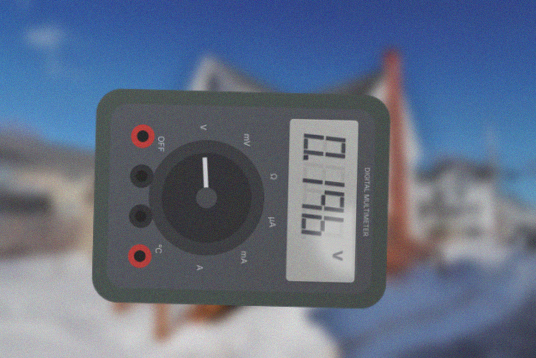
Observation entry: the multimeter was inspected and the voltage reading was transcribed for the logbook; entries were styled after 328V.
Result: 0.196V
